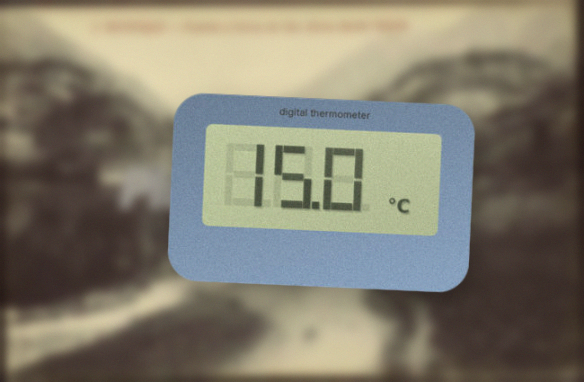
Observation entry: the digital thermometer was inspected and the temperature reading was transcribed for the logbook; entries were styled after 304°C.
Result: 15.0°C
